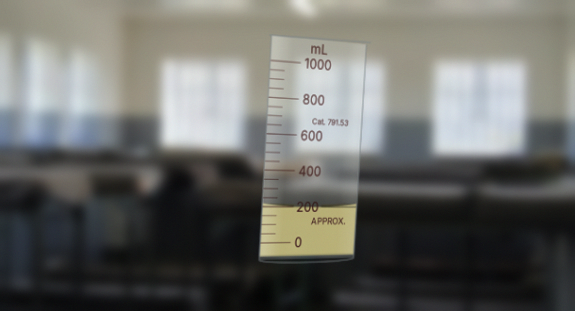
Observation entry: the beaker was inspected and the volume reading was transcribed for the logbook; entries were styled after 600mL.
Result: 200mL
